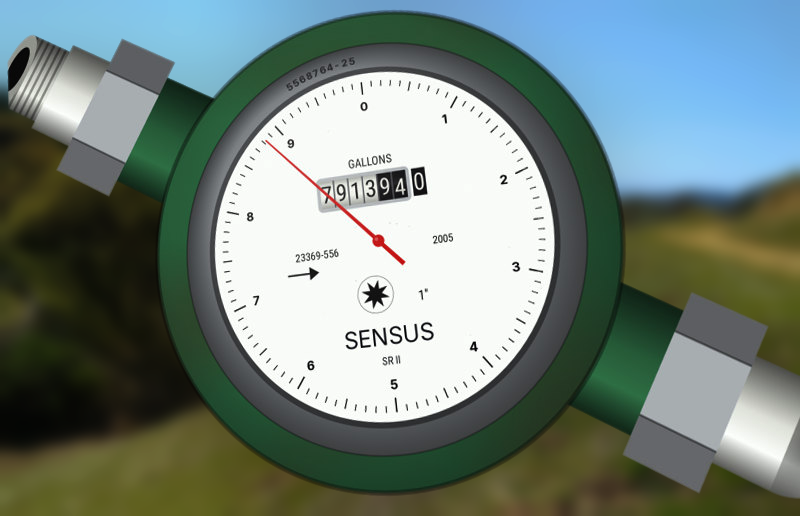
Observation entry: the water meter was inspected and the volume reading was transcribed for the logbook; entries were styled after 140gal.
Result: 7913938.8gal
